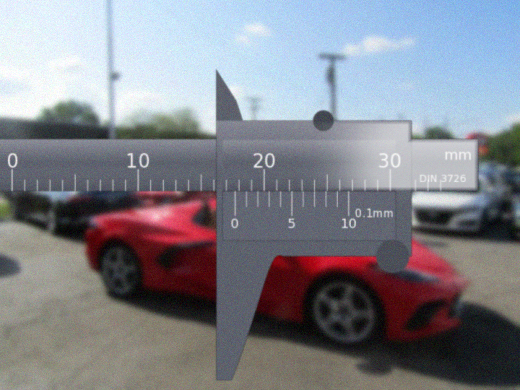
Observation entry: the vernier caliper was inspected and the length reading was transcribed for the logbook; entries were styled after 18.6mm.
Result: 17.7mm
